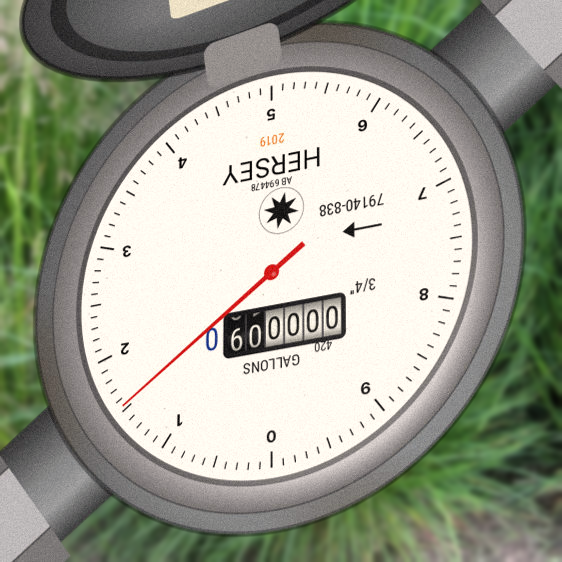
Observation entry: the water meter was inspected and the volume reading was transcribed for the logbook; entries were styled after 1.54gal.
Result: 91.5gal
